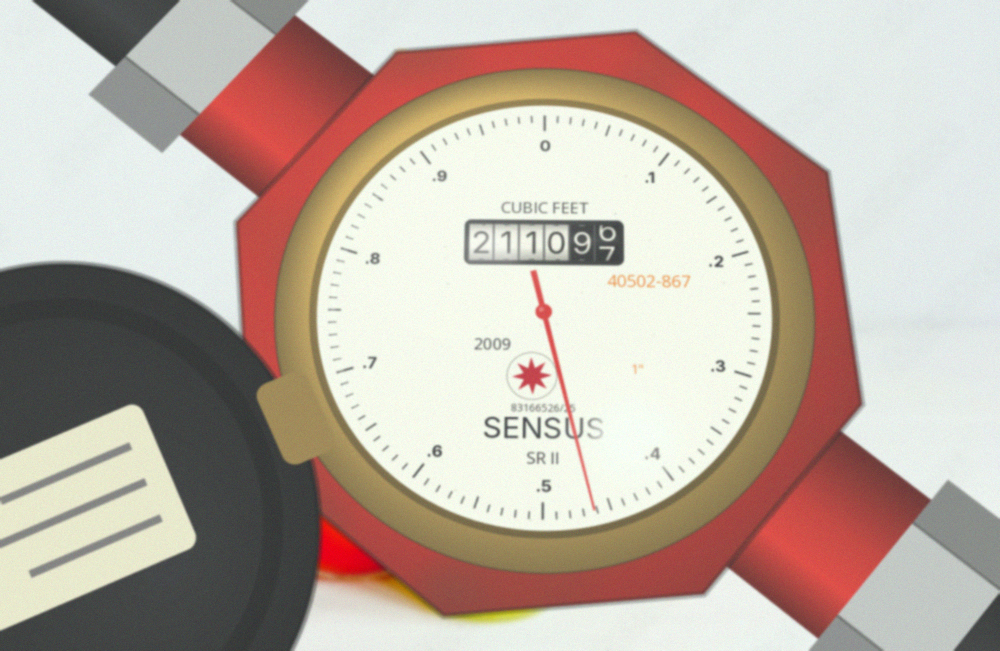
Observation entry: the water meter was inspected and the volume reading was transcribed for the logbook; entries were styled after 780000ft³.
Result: 211096.46ft³
